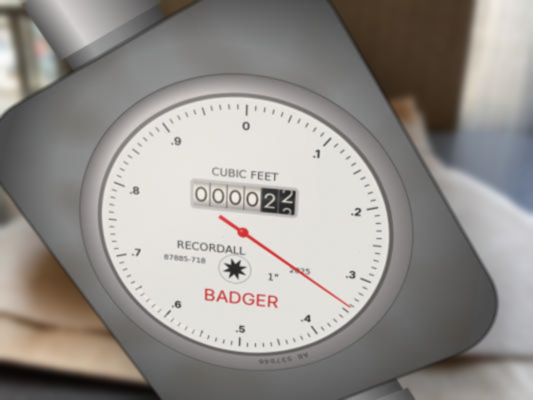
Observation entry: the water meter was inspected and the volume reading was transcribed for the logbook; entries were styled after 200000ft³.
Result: 22.34ft³
